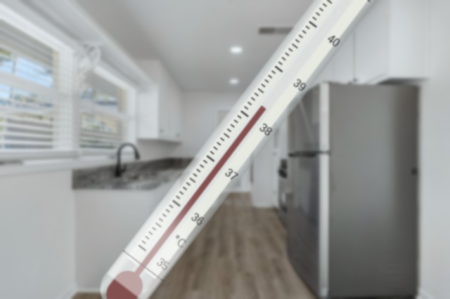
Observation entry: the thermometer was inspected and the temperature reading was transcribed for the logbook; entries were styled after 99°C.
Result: 38.3°C
